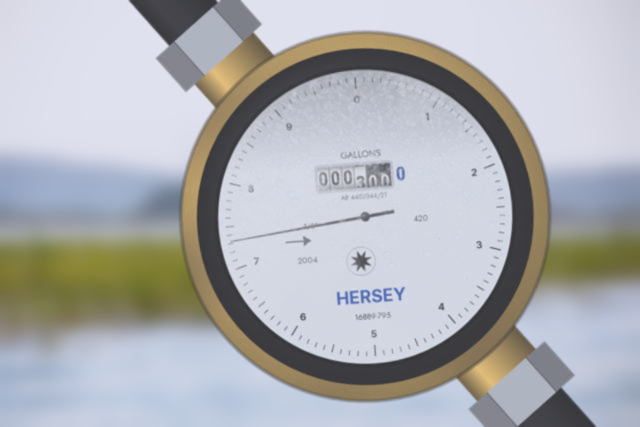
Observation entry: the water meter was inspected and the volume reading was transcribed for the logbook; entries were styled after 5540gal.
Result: 2997.3gal
